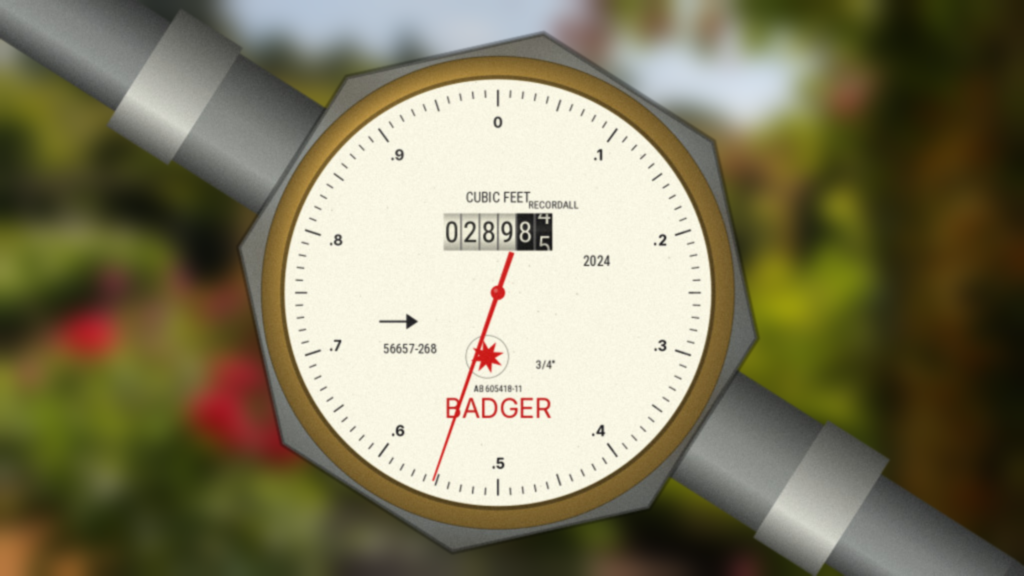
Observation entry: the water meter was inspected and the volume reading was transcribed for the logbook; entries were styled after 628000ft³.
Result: 28984.55ft³
